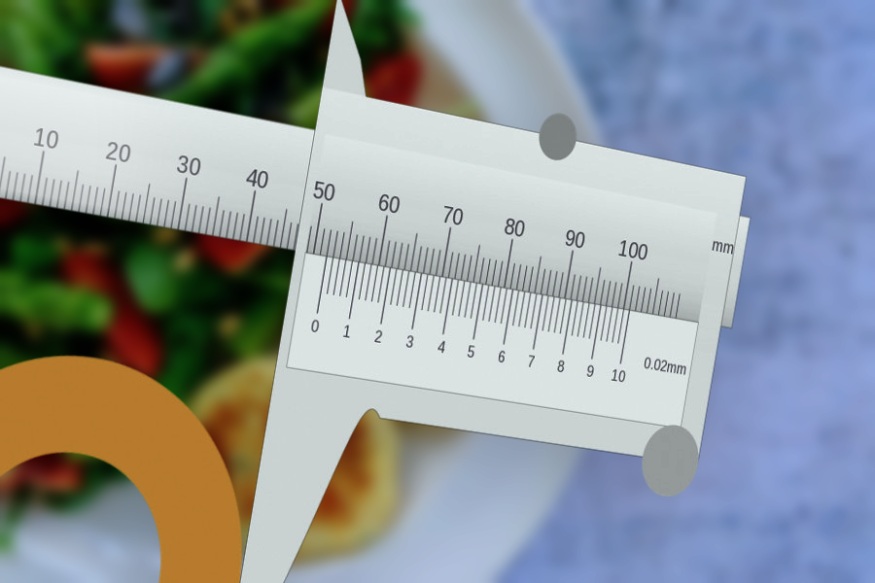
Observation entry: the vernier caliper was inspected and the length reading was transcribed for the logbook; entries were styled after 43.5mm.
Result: 52.0mm
